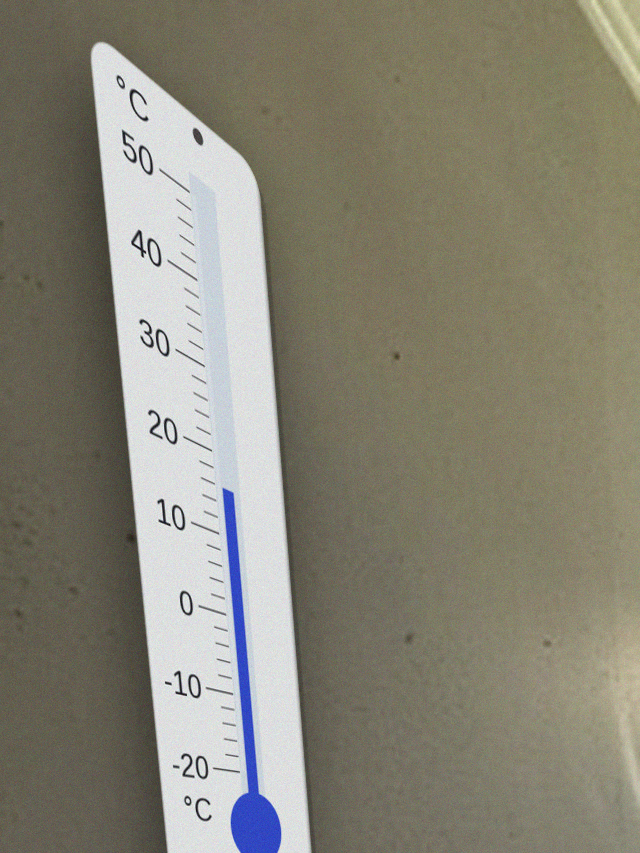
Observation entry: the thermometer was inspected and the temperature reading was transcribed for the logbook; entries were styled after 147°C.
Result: 16°C
